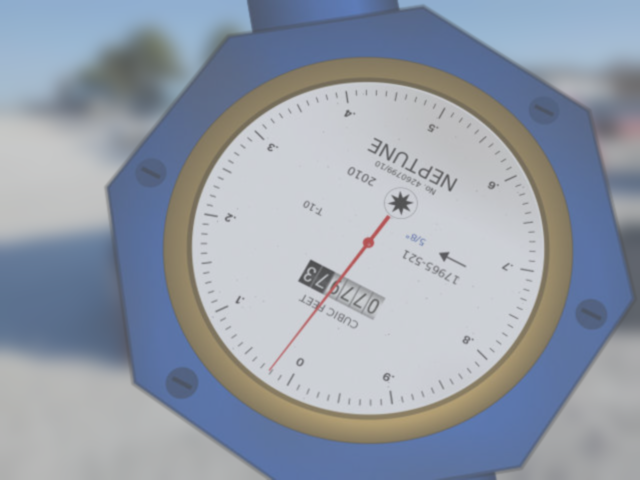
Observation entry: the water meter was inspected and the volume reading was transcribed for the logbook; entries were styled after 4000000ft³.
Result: 77973.02ft³
